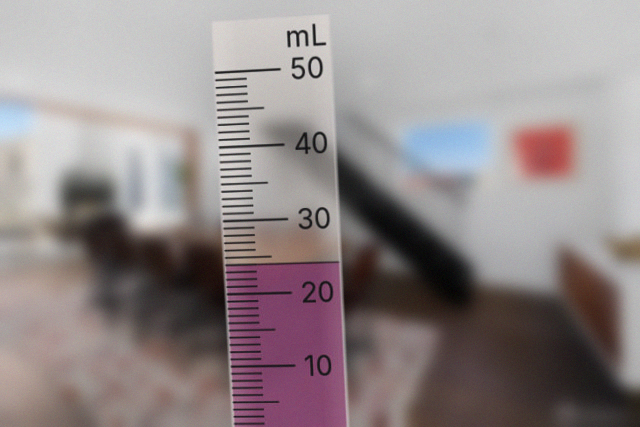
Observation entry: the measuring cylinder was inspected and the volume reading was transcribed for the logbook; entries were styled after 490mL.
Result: 24mL
